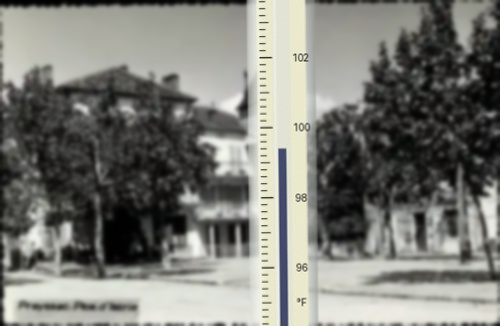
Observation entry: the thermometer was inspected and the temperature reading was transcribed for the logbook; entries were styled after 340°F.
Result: 99.4°F
